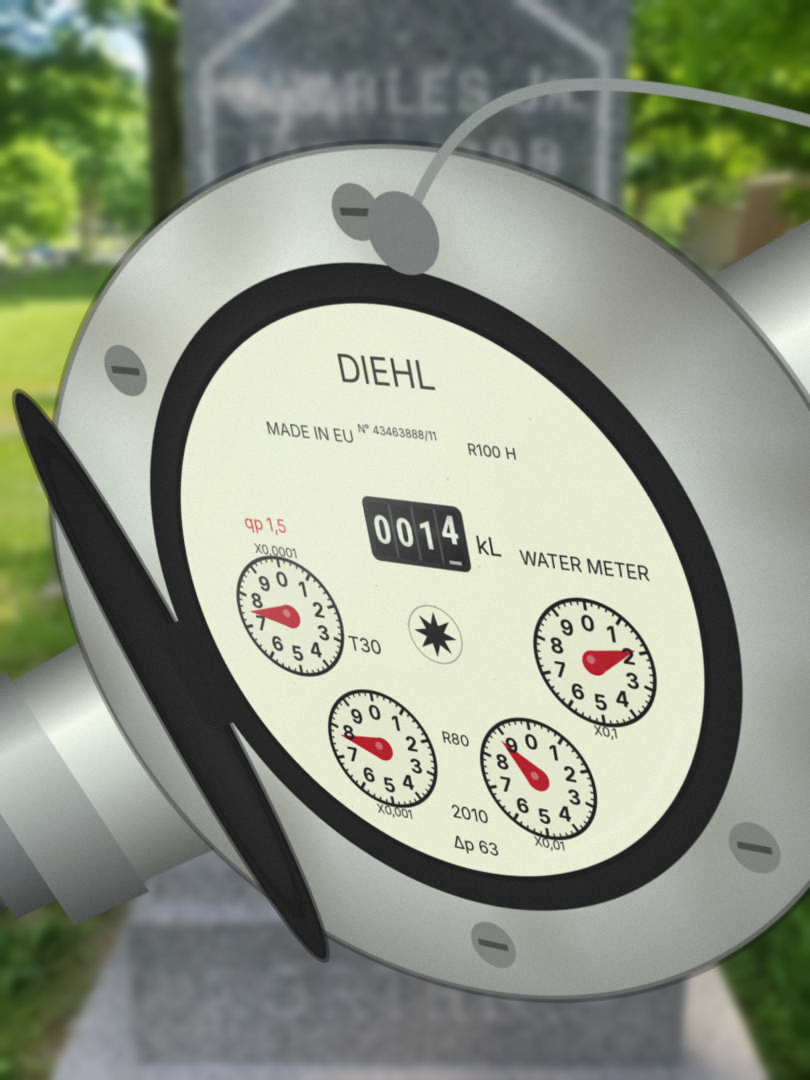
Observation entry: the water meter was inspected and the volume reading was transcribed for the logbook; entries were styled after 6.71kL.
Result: 14.1877kL
